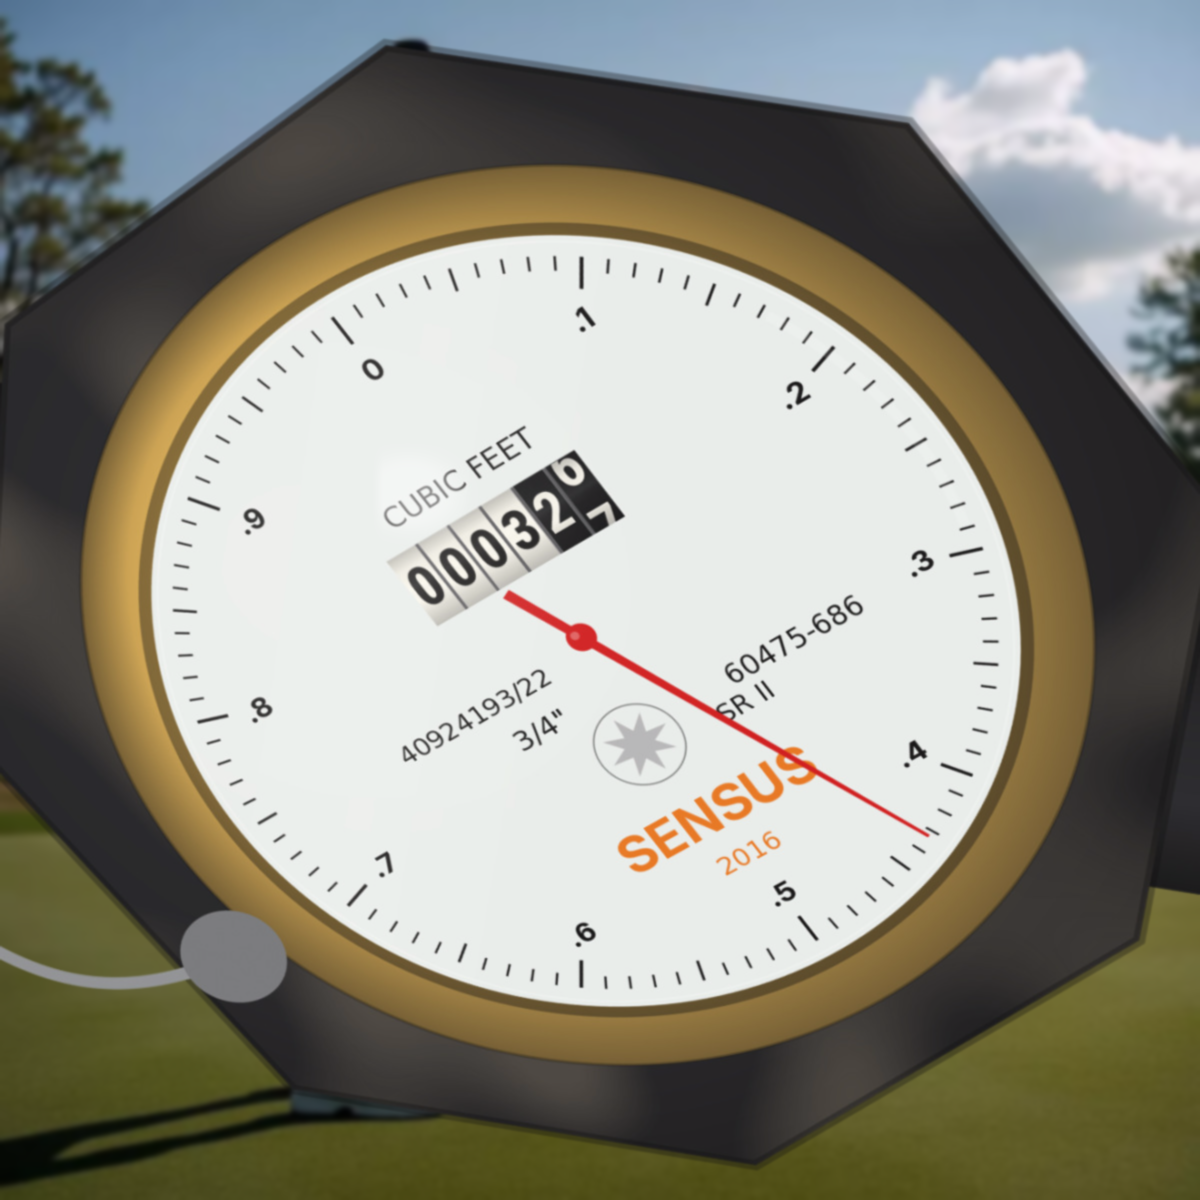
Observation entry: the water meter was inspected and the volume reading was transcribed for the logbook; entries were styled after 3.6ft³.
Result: 326.43ft³
